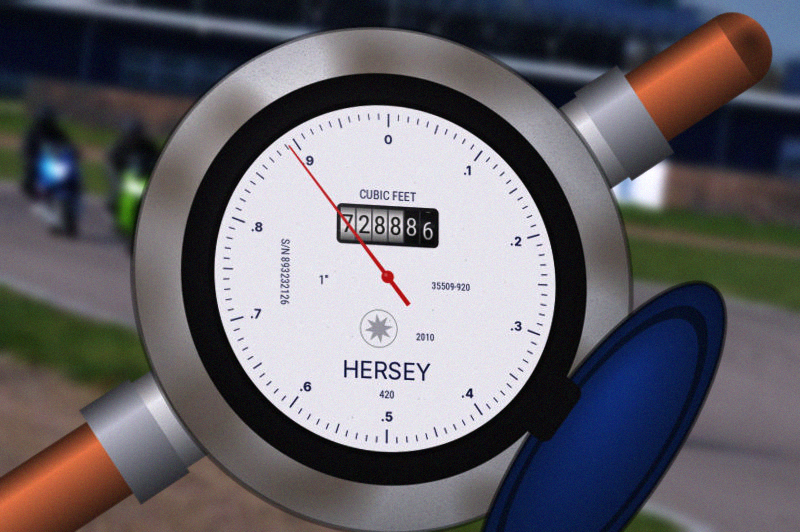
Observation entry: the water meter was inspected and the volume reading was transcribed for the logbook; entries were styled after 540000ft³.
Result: 728885.89ft³
